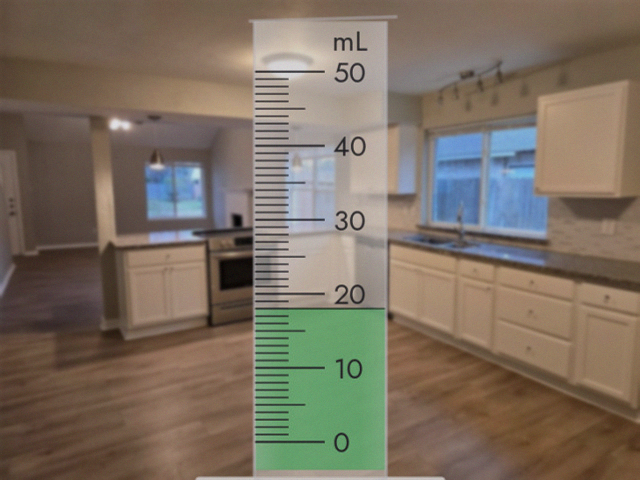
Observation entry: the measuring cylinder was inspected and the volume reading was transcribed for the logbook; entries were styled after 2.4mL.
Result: 18mL
